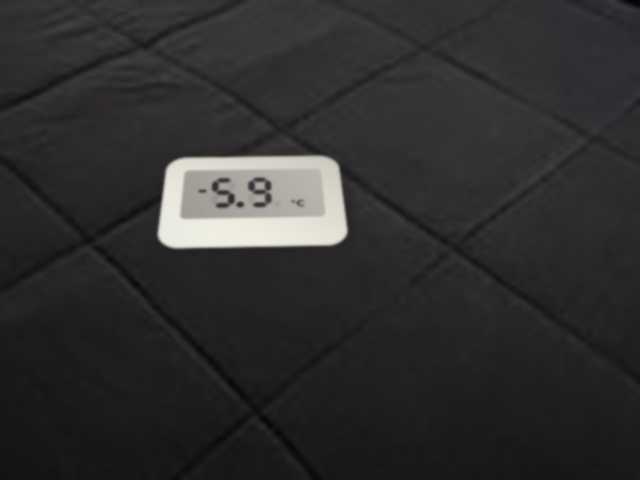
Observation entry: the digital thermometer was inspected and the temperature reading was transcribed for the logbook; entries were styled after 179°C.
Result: -5.9°C
